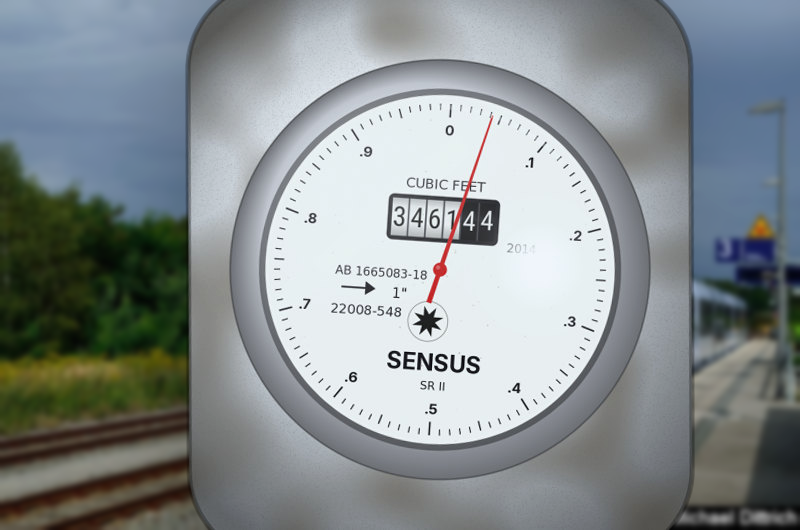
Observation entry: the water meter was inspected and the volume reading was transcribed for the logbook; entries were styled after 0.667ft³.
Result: 346144.04ft³
